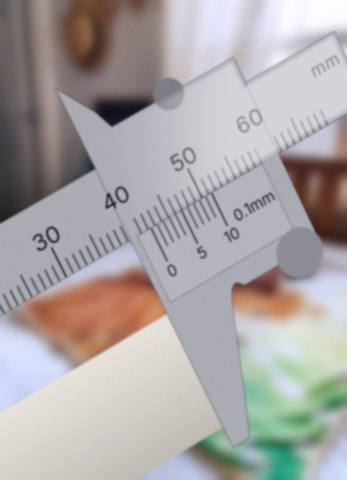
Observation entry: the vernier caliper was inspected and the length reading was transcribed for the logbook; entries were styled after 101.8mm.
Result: 42.4mm
